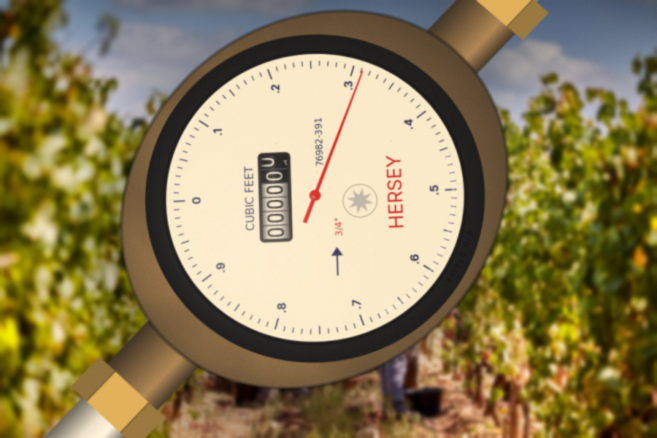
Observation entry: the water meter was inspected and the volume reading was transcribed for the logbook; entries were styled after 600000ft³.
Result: 0.31ft³
